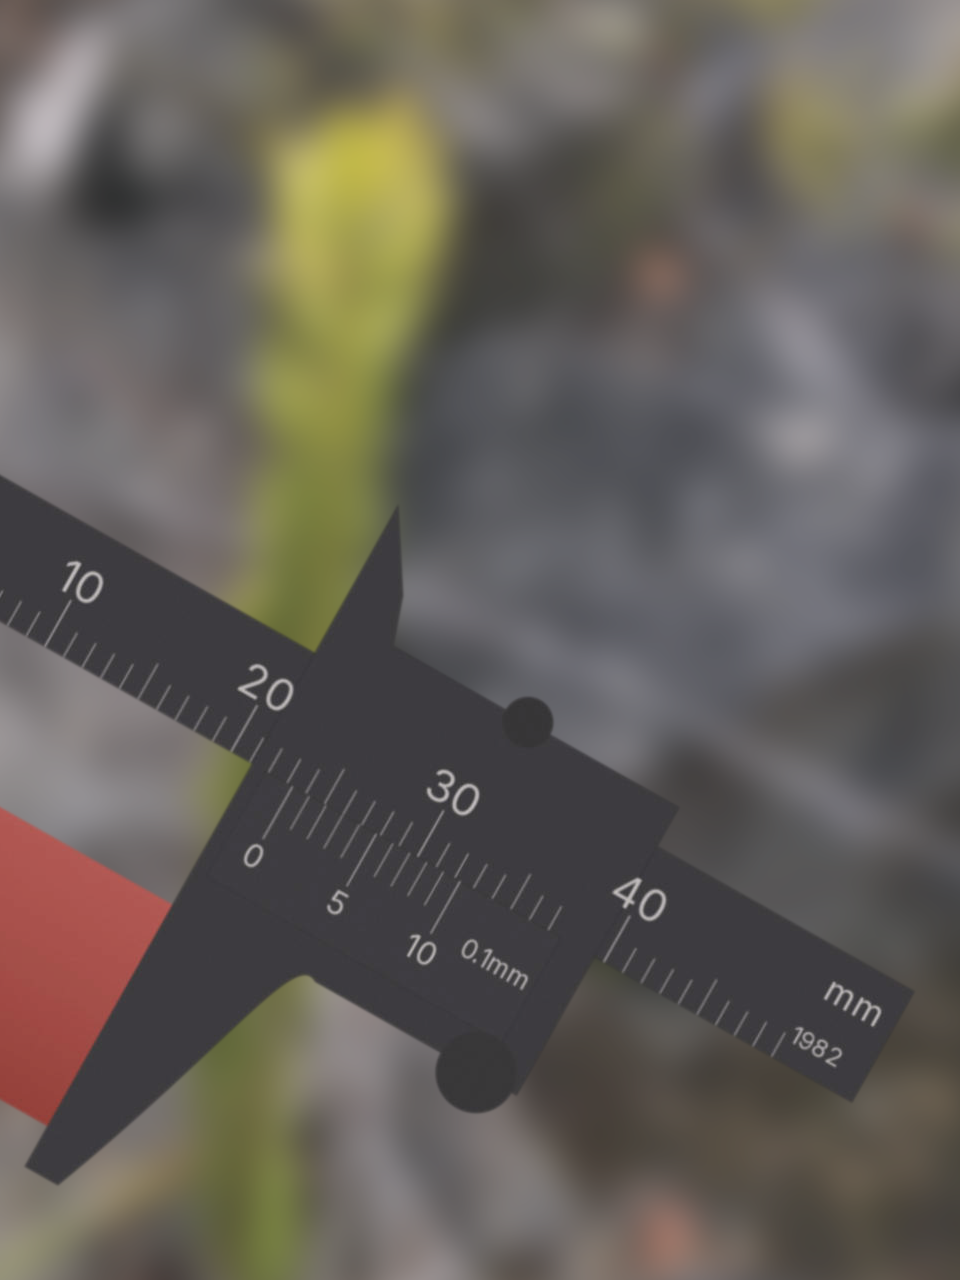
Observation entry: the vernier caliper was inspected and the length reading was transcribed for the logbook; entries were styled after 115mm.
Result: 23.3mm
